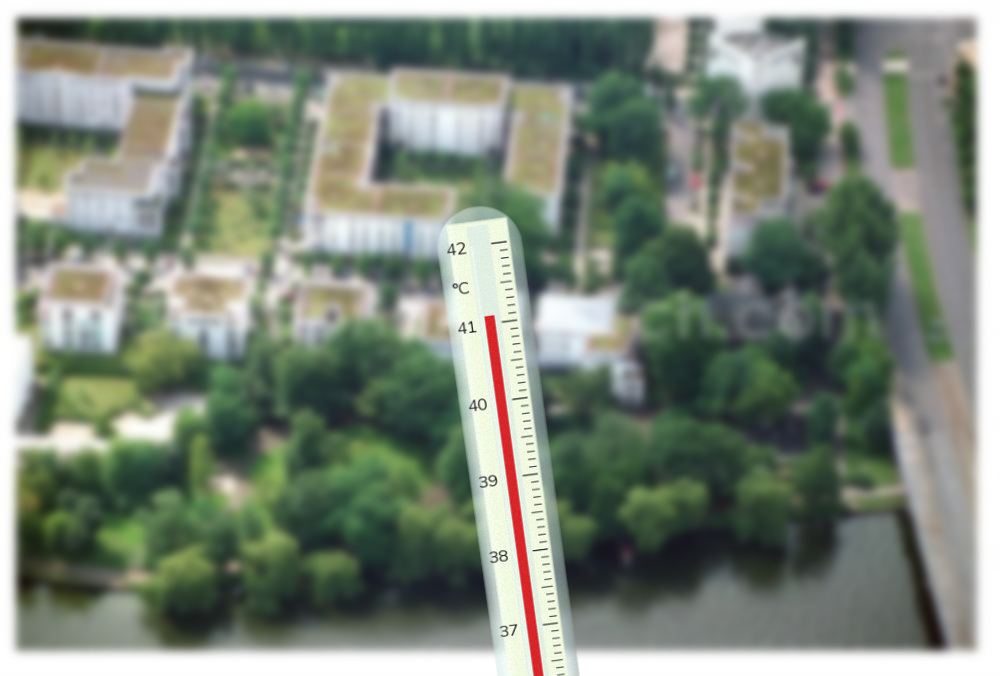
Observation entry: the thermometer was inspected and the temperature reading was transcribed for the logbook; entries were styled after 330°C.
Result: 41.1°C
